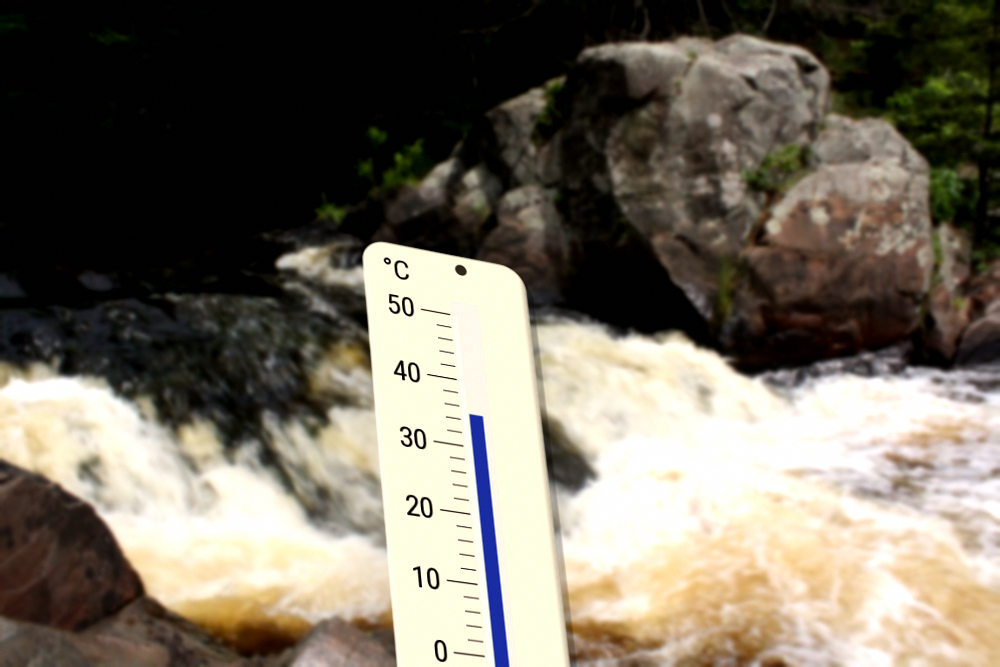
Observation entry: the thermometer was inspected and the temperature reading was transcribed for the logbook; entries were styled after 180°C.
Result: 35°C
